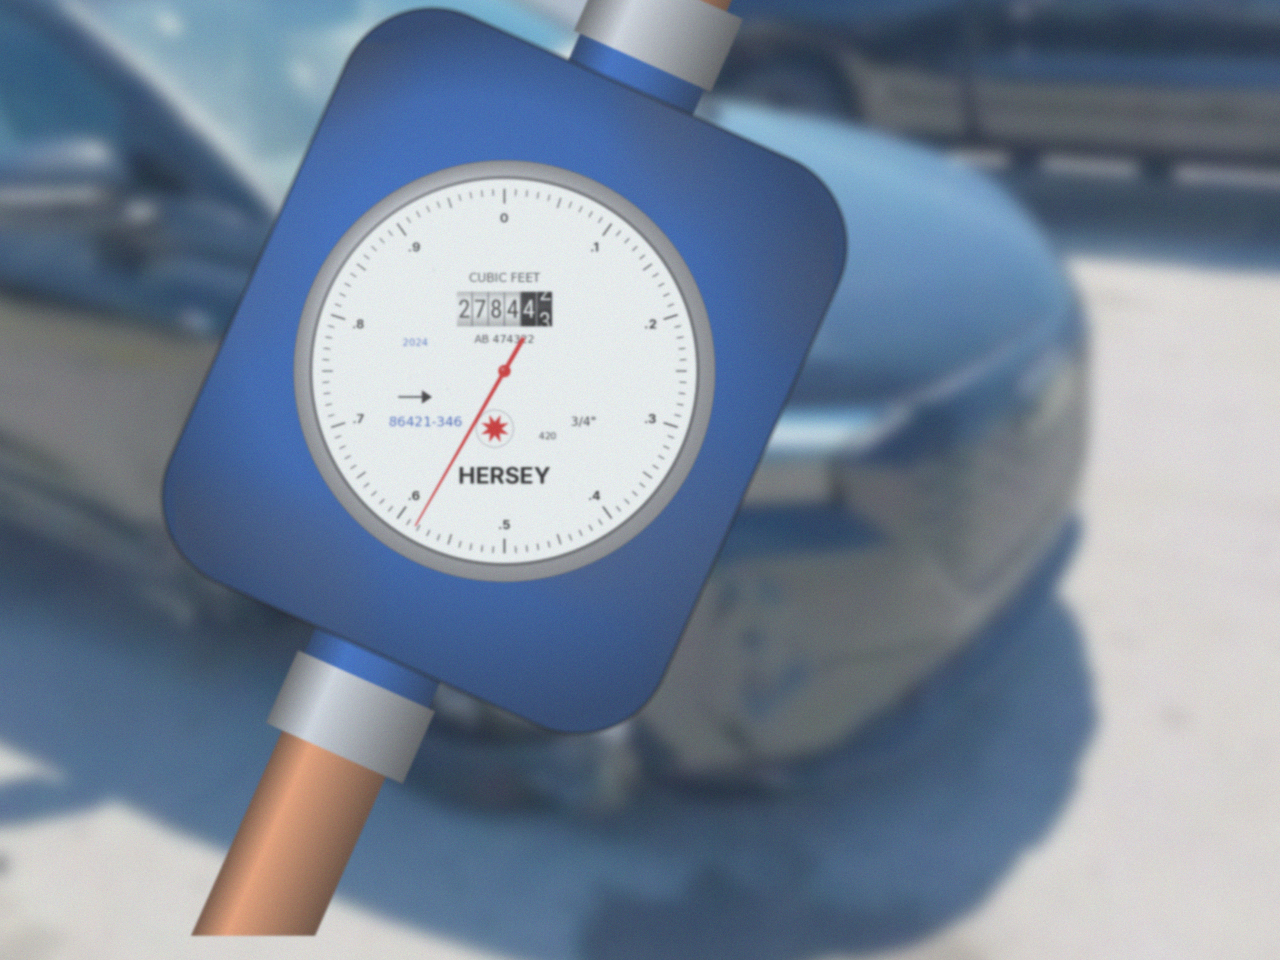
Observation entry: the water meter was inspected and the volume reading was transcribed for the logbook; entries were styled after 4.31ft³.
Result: 278442.58ft³
